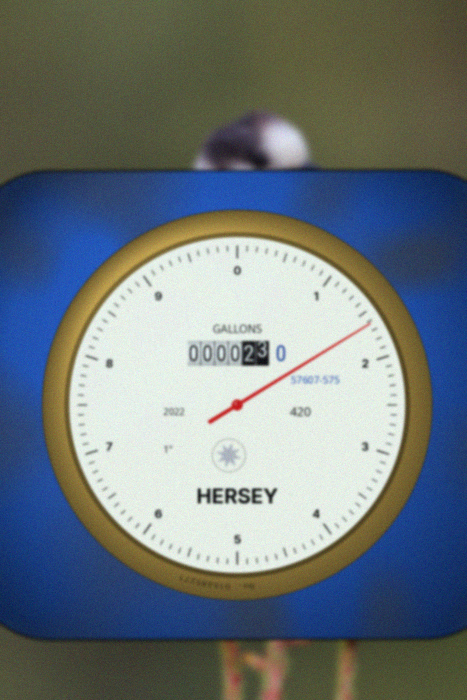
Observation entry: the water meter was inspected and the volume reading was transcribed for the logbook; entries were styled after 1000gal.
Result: 231.6gal
